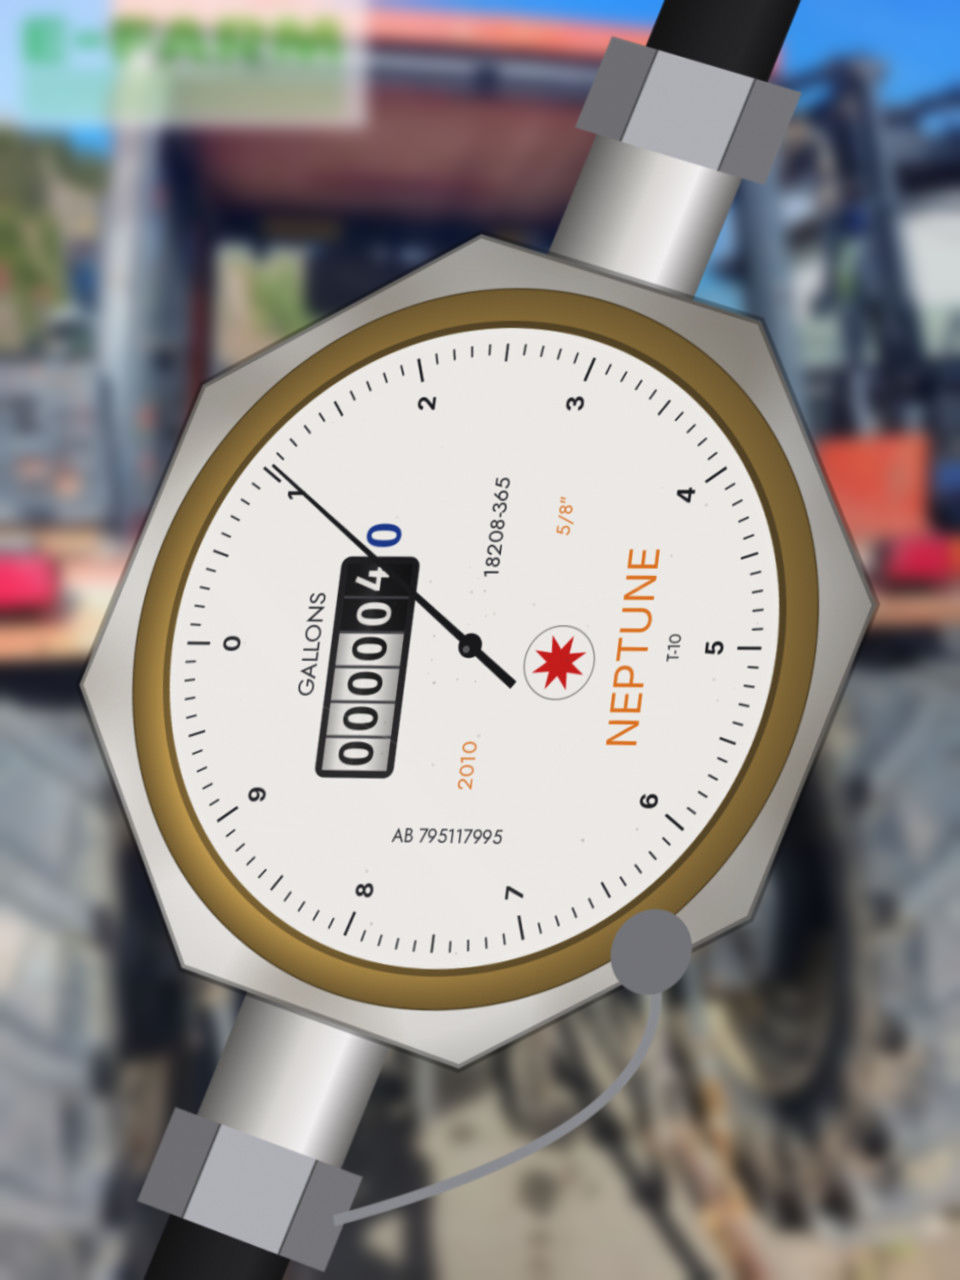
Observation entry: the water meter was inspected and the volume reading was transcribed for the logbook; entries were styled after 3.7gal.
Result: 41.0gal
